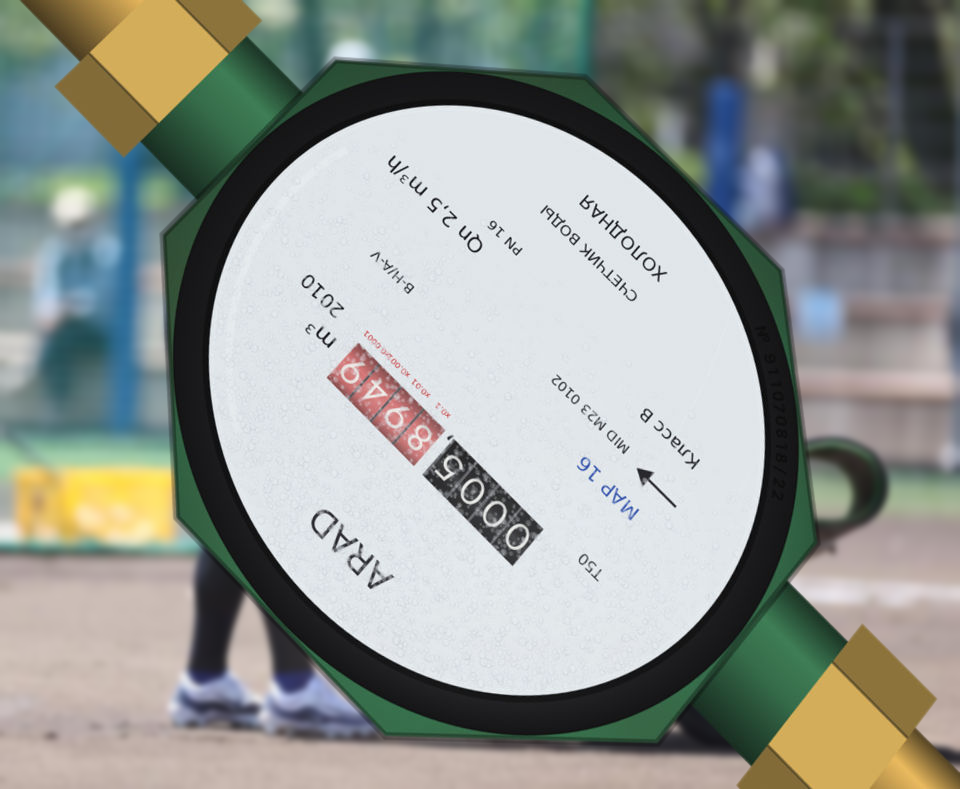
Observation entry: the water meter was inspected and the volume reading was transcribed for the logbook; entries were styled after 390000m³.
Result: 5.8949m³
